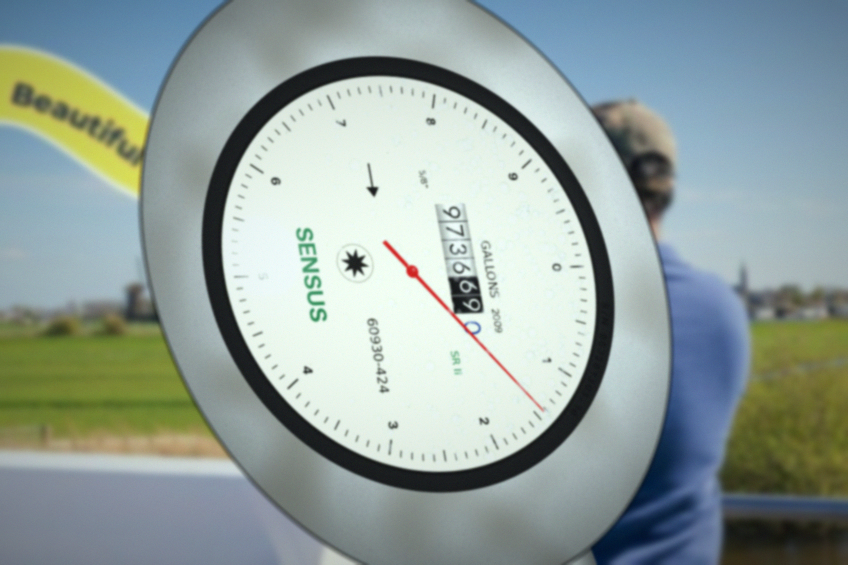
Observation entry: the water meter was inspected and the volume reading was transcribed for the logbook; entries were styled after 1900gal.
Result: 9736691.4gal
